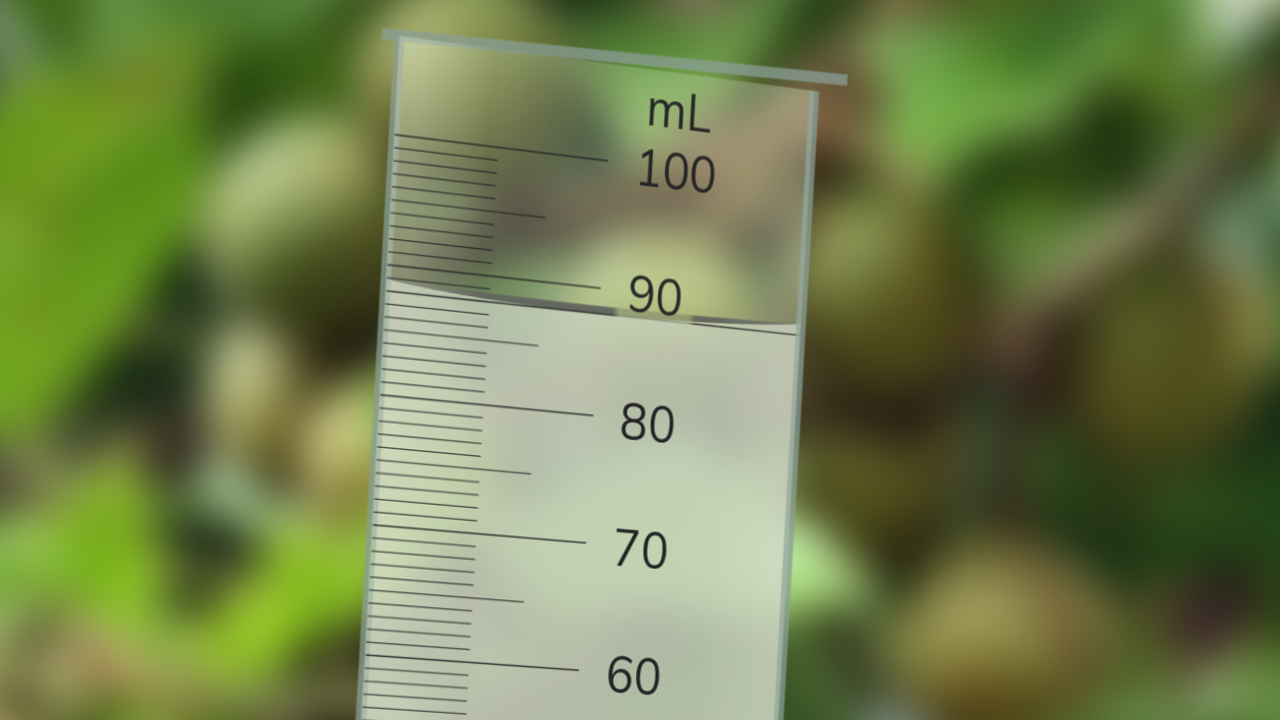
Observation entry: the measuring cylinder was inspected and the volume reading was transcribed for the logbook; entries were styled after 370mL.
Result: 88mL
